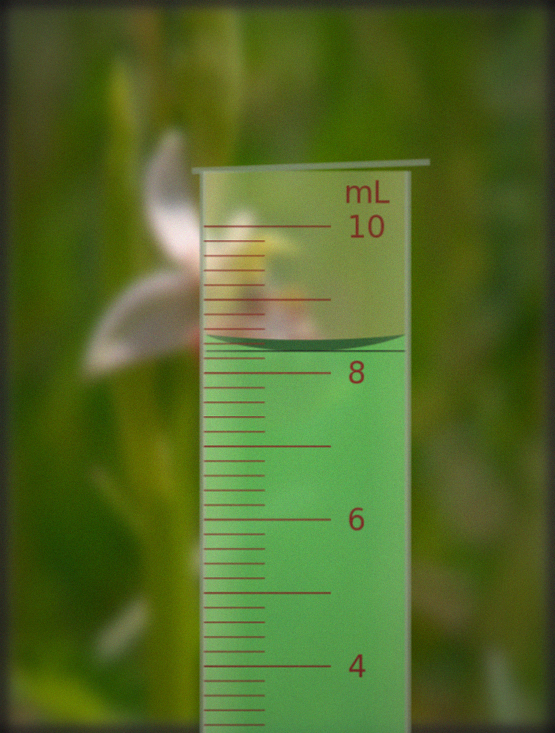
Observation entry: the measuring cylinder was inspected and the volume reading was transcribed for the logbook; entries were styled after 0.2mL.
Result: 8.3mL
